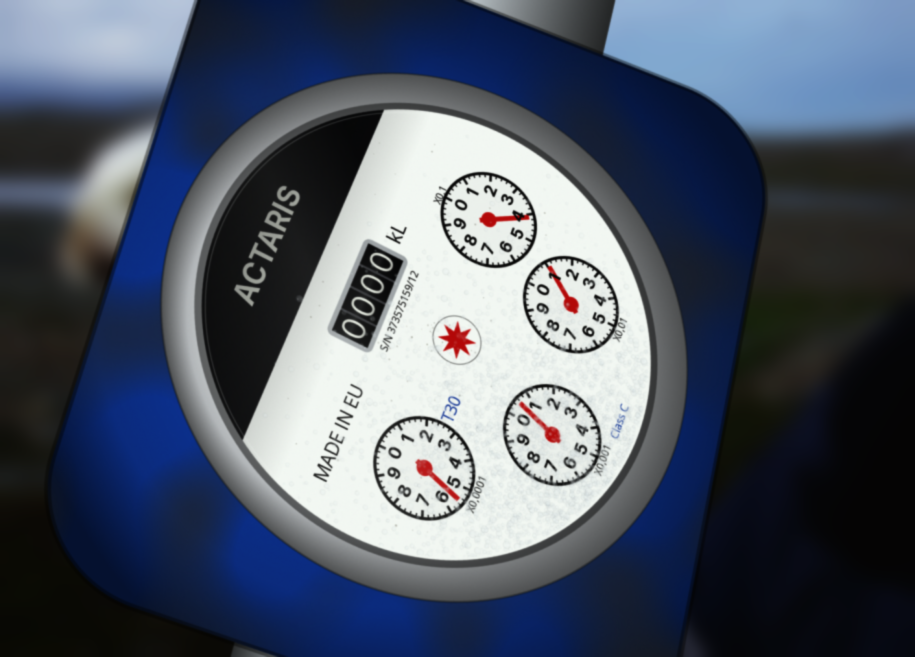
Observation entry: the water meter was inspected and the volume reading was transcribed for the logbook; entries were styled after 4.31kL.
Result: 0.4105kL
